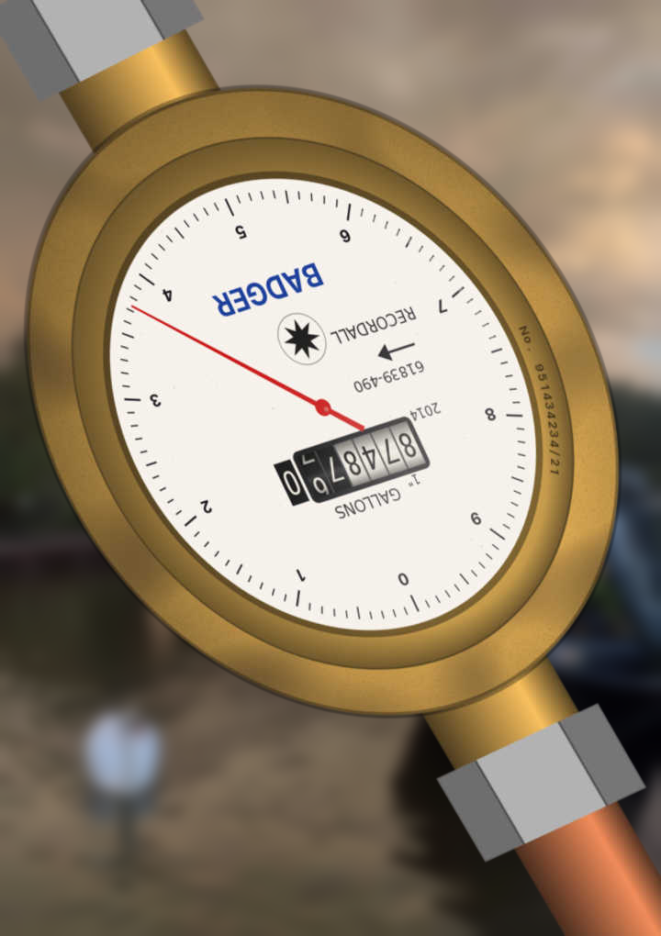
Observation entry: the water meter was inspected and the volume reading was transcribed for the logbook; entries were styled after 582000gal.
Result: 8748763.7gal
